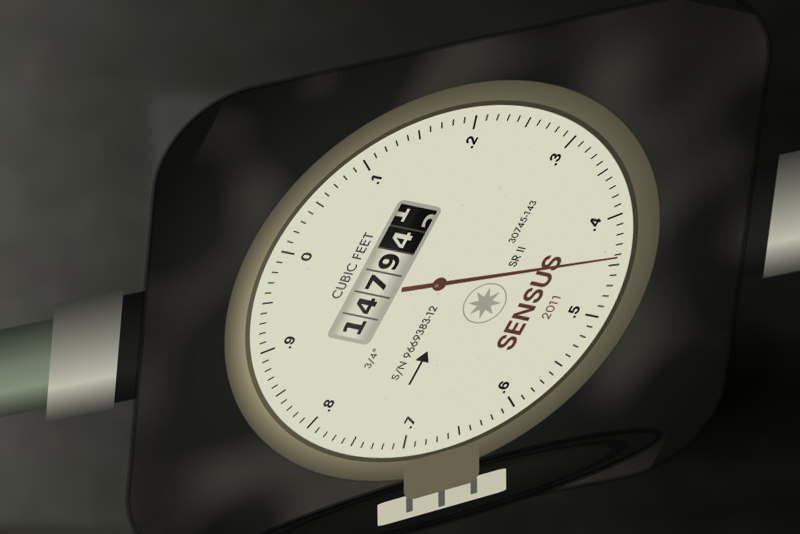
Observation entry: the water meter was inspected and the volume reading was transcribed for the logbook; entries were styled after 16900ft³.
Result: 147941.44ft³
